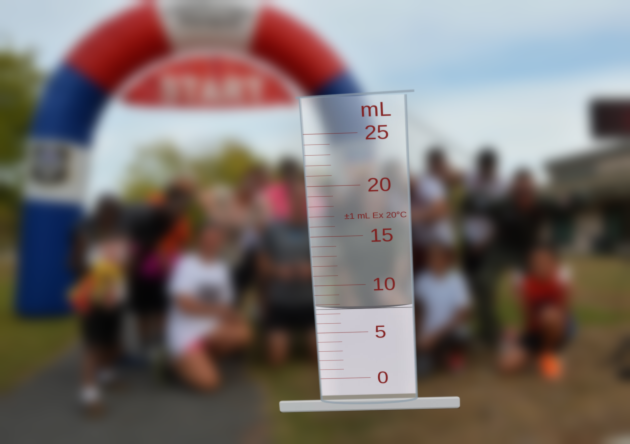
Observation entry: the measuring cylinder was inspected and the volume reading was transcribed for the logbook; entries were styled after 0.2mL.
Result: 7.5mL
